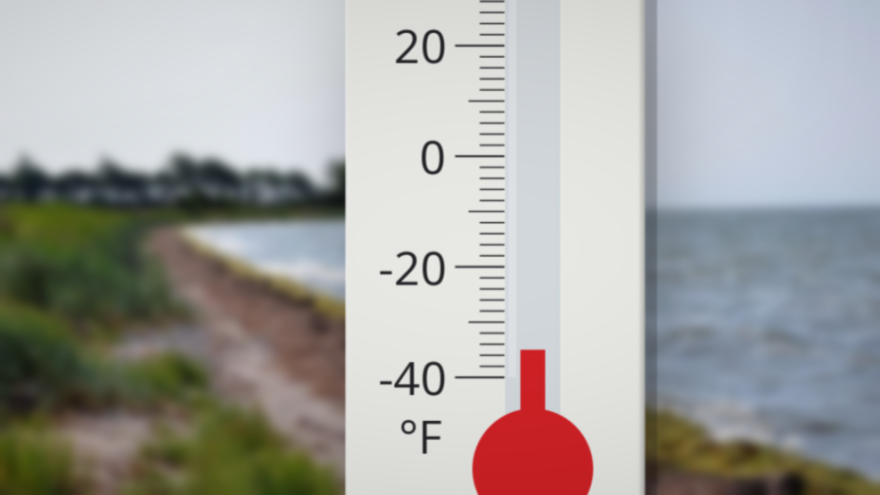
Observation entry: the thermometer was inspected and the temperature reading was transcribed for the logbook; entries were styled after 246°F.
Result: -35°F
